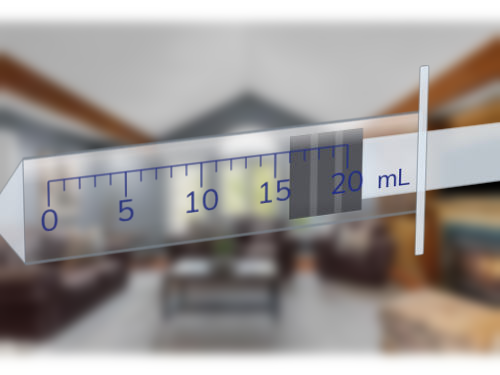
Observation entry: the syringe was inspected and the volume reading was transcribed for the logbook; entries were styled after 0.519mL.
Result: 16mL
